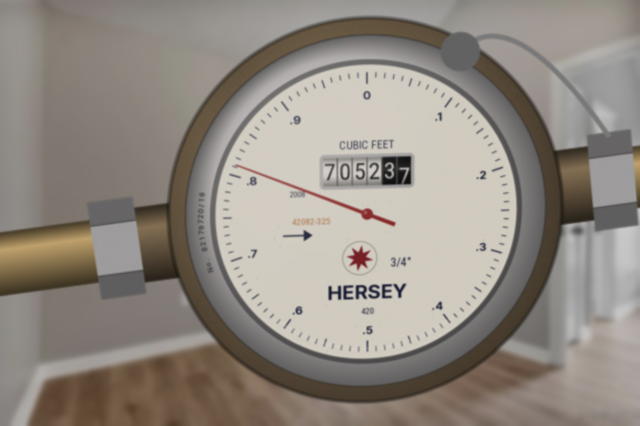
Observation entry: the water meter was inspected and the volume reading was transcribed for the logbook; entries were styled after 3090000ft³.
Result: 705236.81ft³
